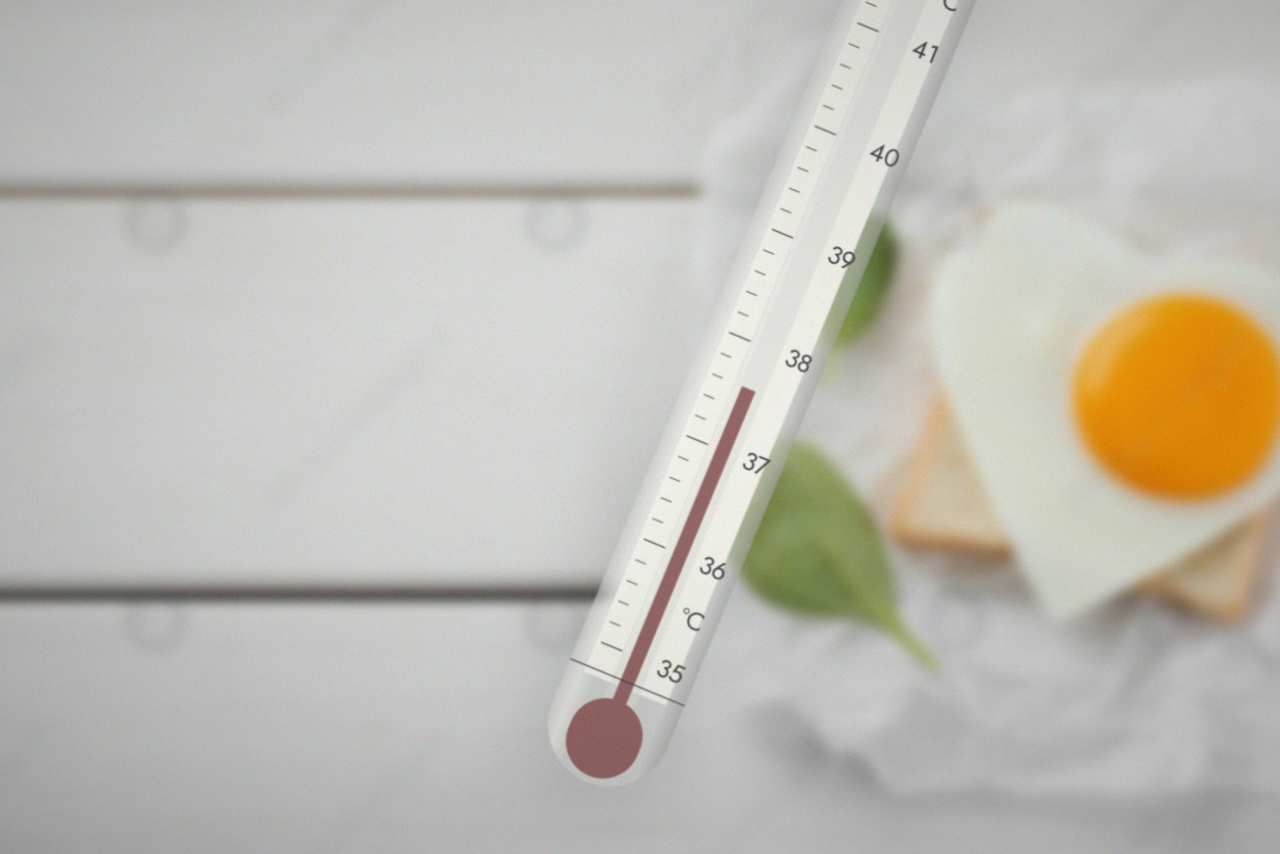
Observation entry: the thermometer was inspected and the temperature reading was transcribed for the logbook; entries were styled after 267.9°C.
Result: 37.6°C
